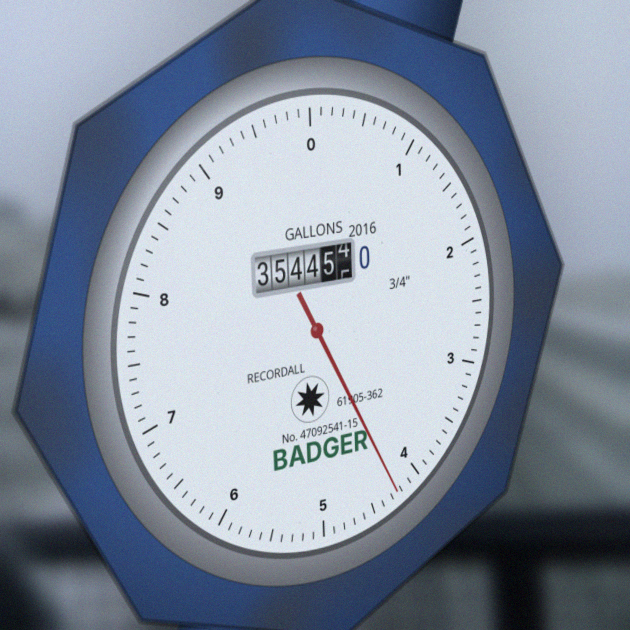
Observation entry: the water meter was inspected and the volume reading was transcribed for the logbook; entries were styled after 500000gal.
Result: 3544544.2gal
